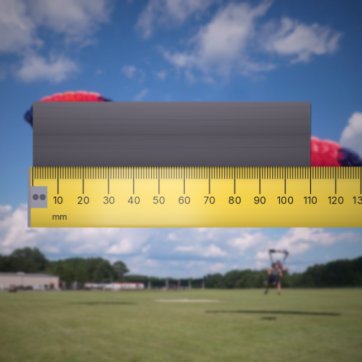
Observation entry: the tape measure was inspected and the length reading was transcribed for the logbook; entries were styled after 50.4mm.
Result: 110mm
